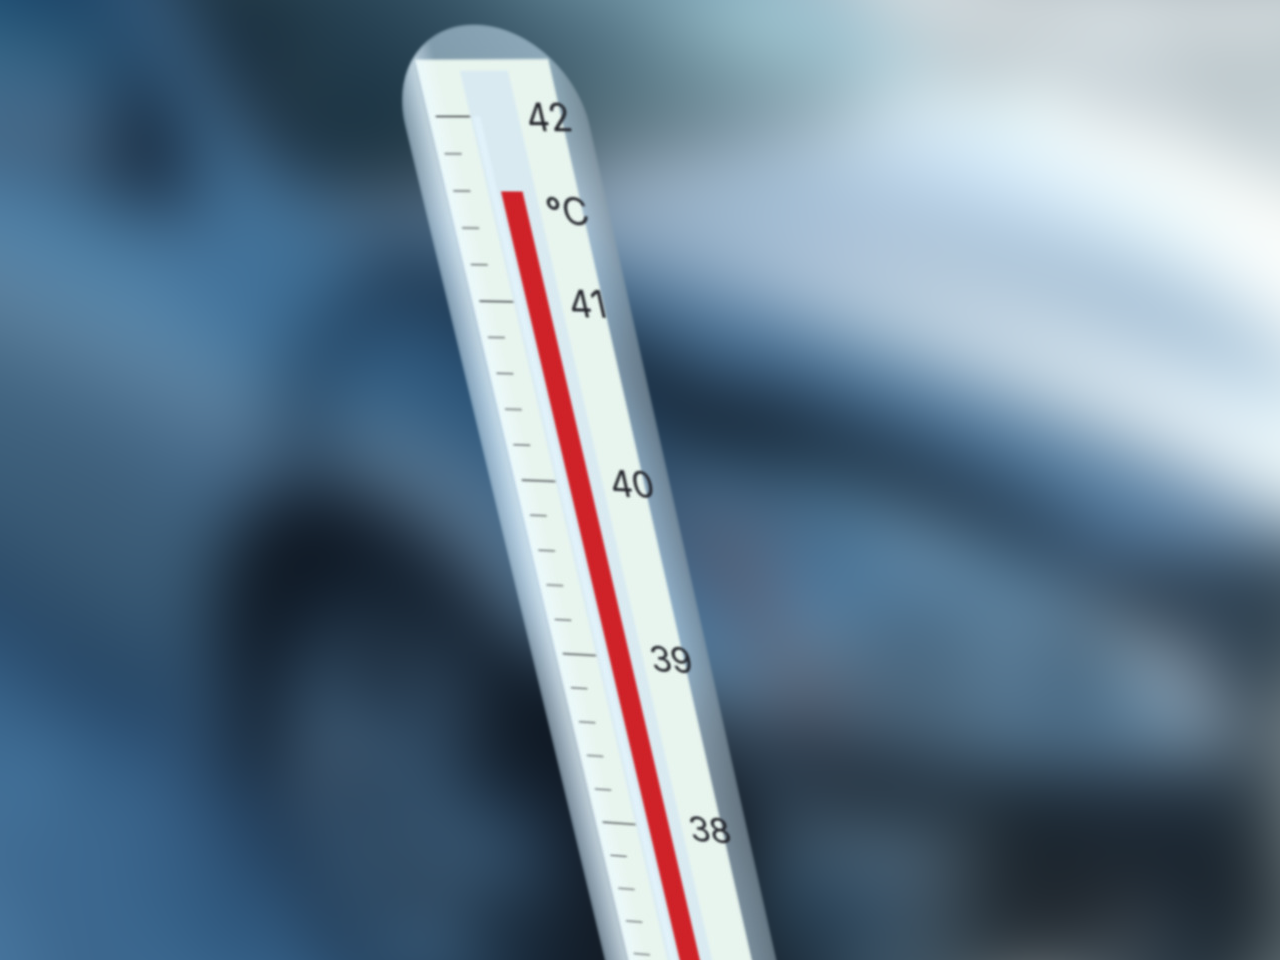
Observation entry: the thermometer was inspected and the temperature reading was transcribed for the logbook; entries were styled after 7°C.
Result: 41.6°C
